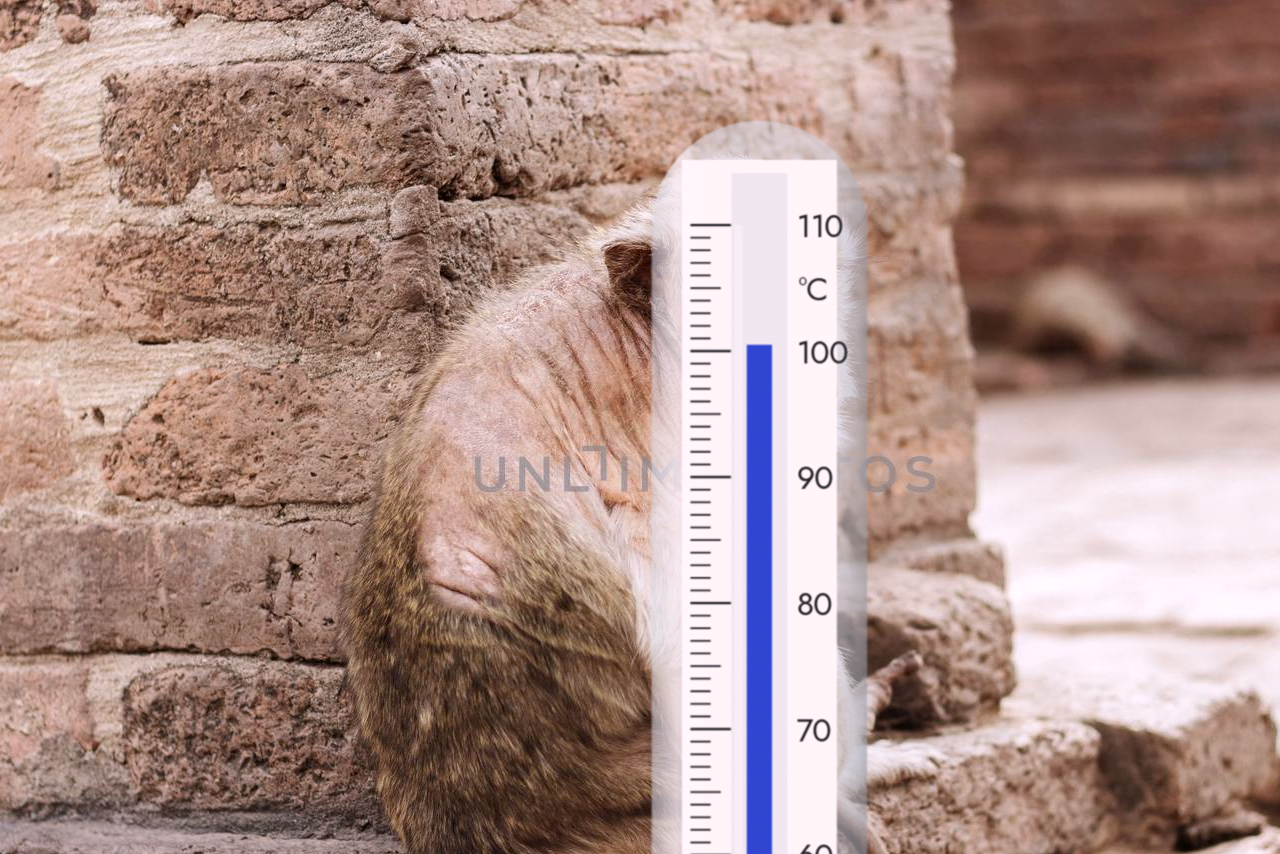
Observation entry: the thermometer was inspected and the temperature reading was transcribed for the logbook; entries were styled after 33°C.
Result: 100.5°C
